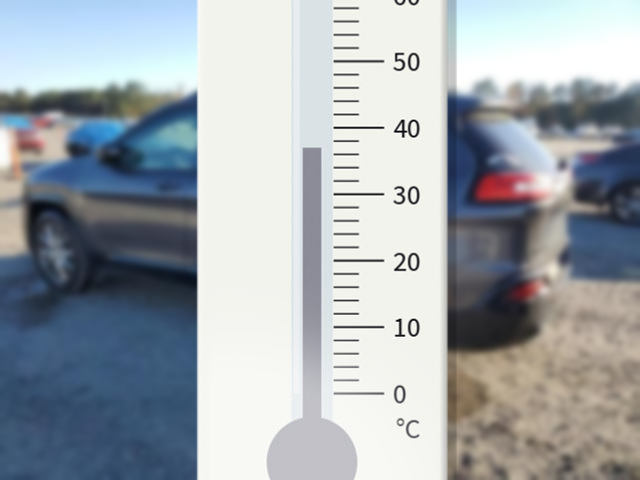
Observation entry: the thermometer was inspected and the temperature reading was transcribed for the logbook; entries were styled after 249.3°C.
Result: 37°C
